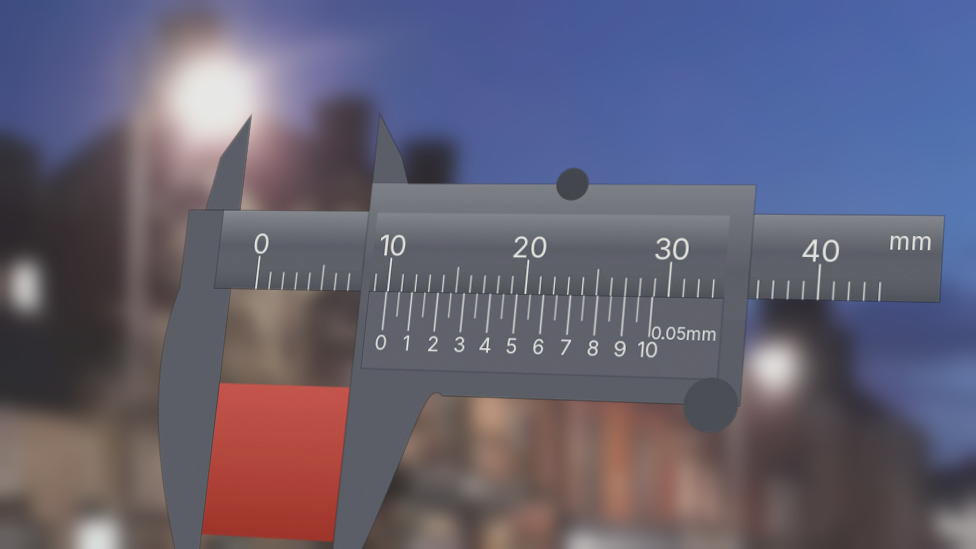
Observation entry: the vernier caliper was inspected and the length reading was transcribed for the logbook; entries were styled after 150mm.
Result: 9.9mm
